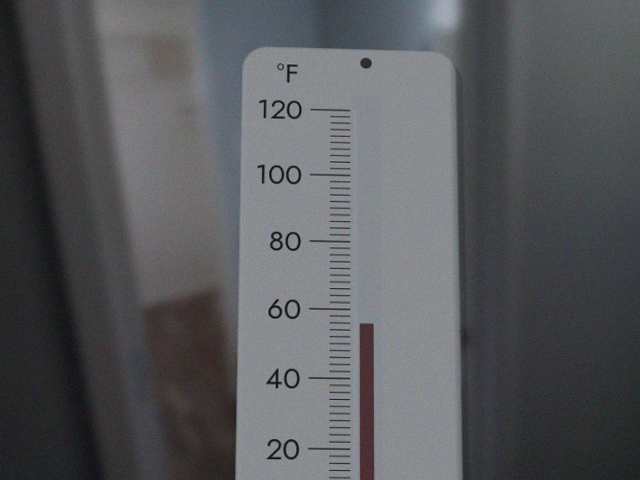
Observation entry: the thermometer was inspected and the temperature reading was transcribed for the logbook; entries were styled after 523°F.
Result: 56°F
